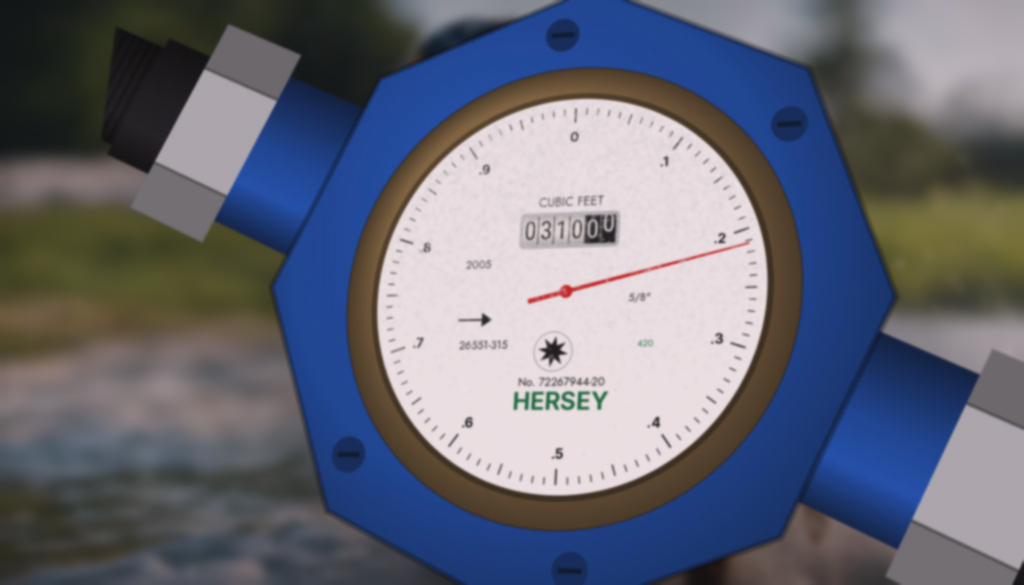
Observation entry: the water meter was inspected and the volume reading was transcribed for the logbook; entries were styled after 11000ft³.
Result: 31000.21ft³
